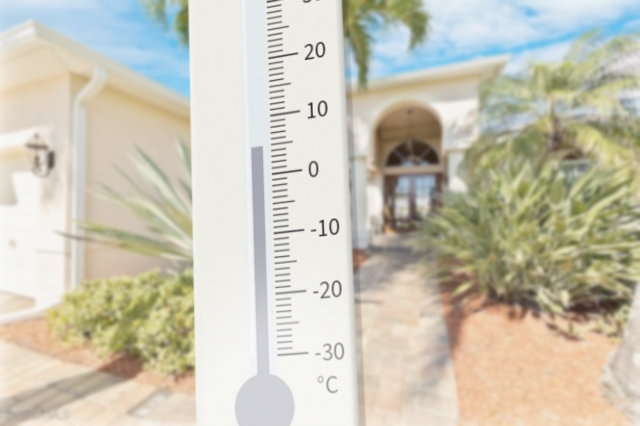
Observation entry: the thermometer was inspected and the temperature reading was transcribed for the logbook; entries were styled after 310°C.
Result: 5°C
